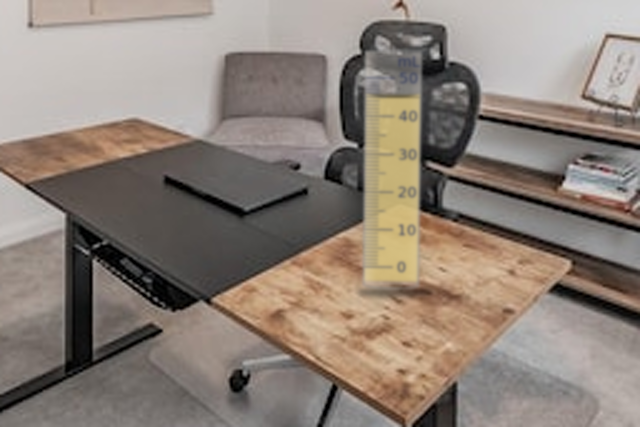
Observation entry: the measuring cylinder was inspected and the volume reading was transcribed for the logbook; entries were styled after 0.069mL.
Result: 45mL
